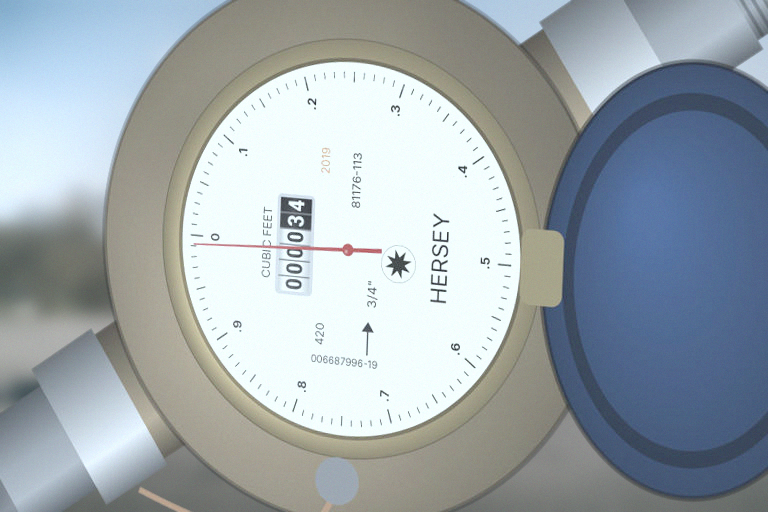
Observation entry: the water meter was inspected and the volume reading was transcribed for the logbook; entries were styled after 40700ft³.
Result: 33.99ft³
